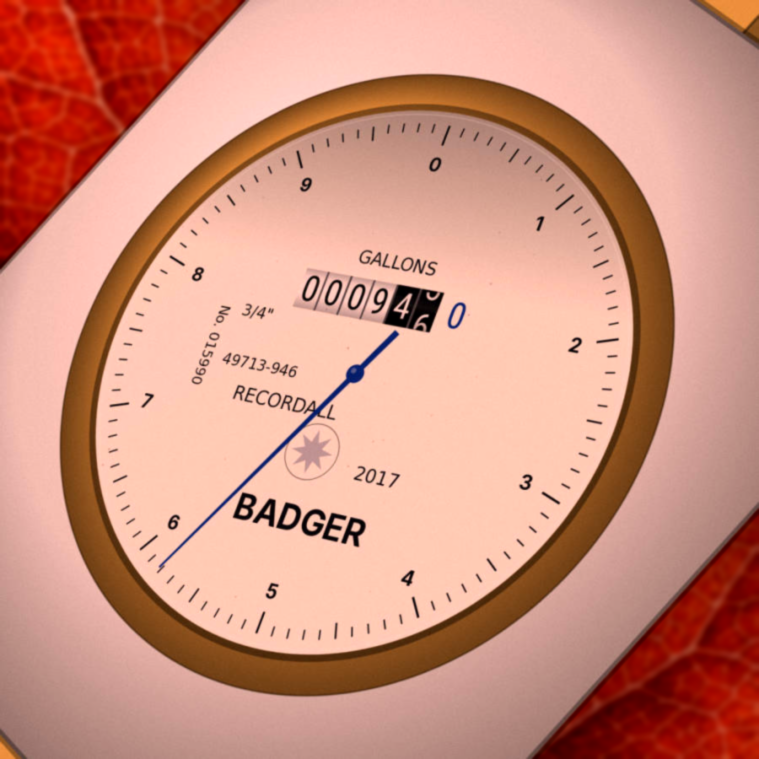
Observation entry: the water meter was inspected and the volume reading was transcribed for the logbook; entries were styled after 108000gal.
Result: 9455.8gal
